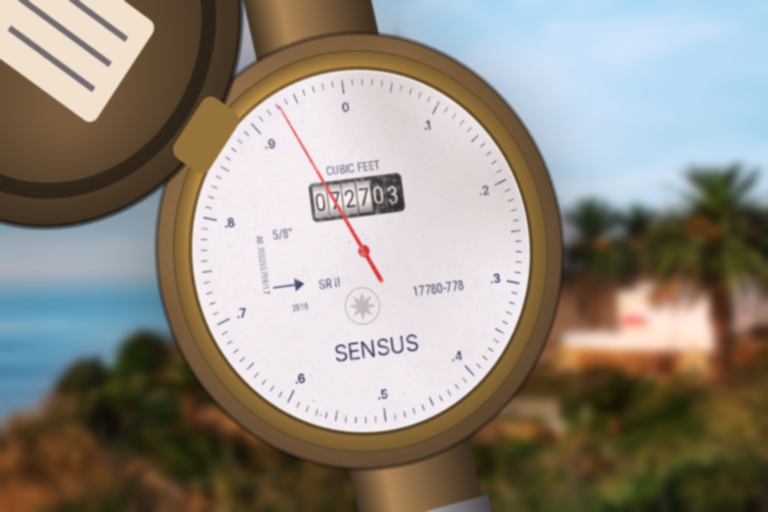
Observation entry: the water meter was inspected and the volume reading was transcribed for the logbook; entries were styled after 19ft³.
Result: 72702.93ft³
